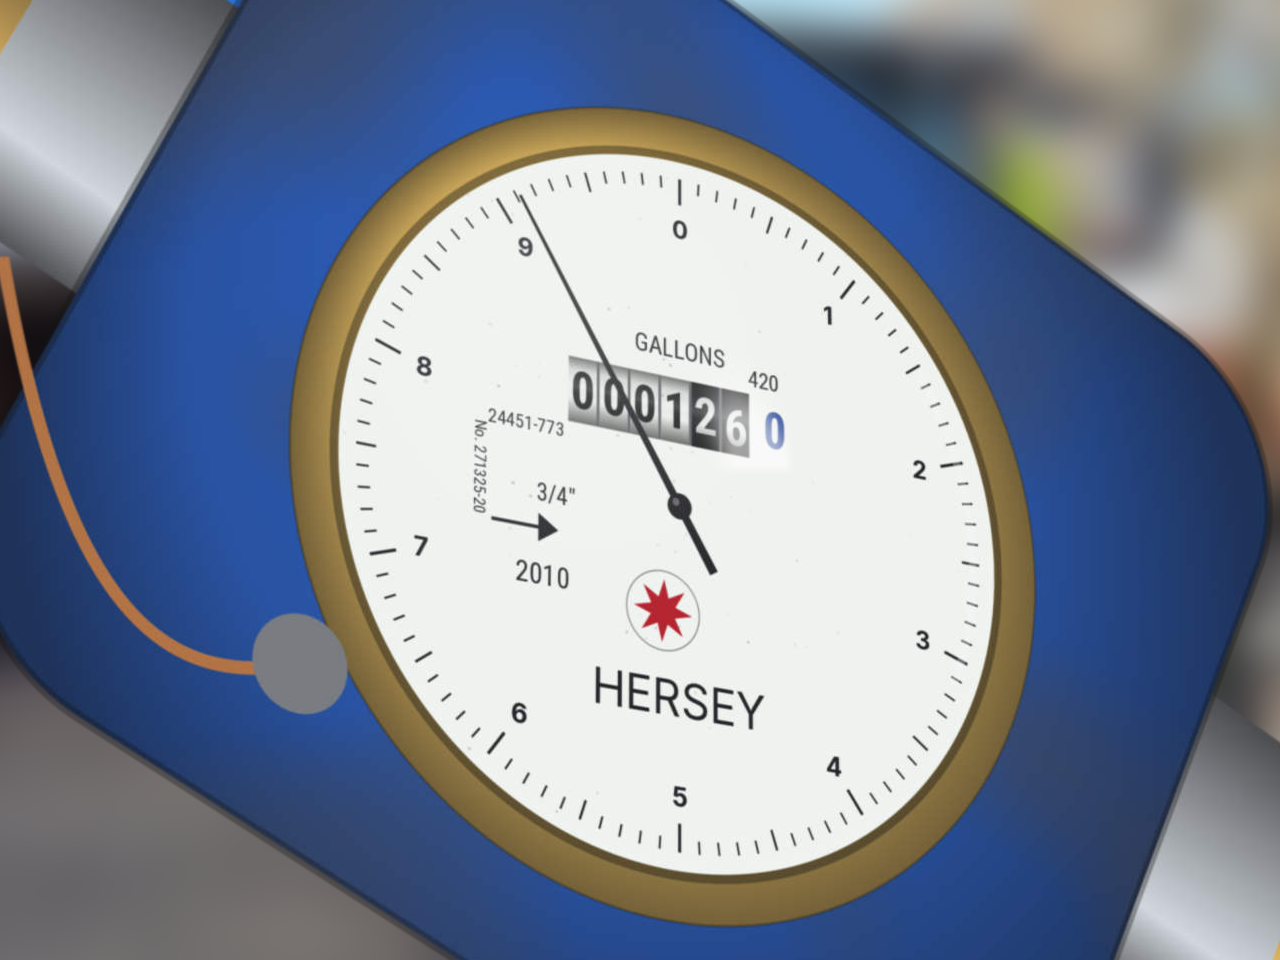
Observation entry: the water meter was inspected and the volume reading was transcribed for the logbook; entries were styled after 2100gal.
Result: 1259.1gal
